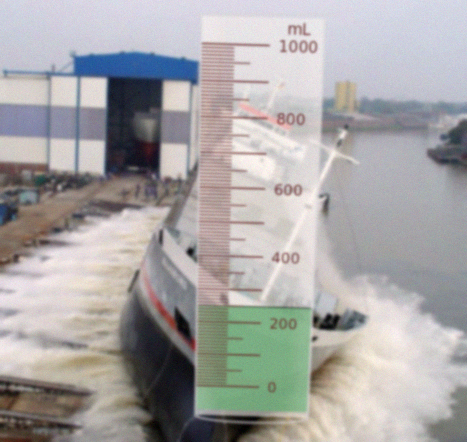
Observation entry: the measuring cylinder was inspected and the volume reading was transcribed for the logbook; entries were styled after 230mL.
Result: 250mL
